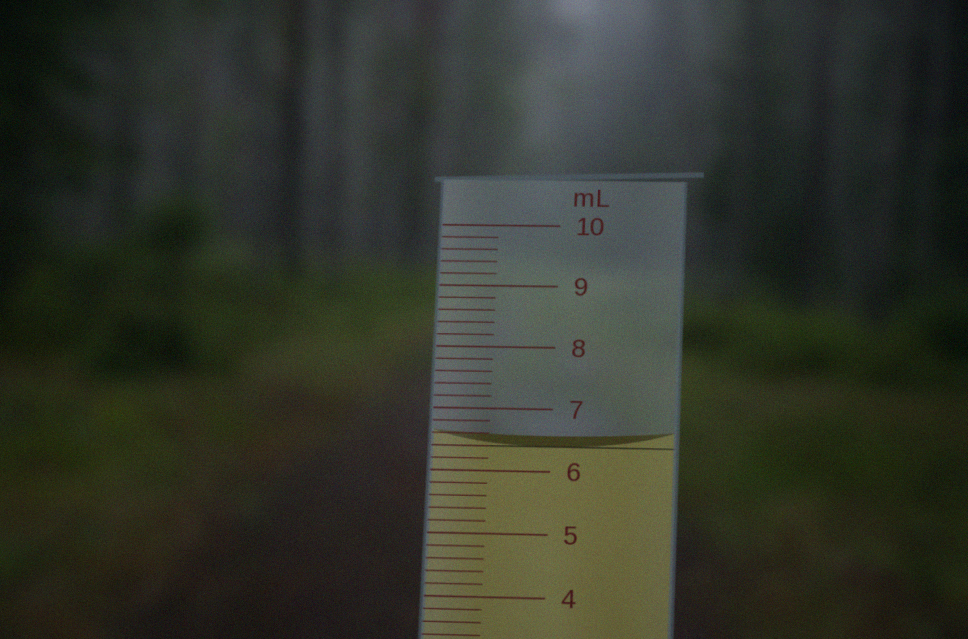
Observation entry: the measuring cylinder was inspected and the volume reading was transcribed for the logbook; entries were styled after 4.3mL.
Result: 6.4mL
